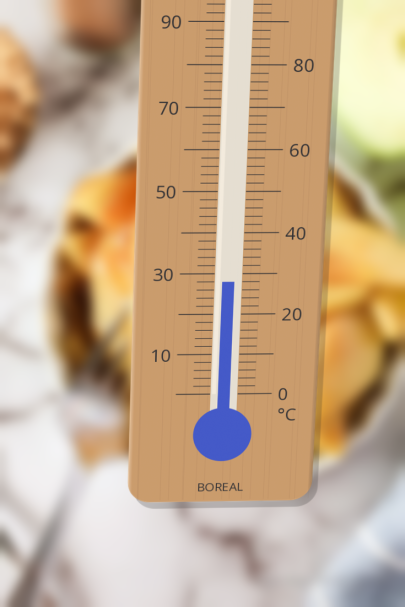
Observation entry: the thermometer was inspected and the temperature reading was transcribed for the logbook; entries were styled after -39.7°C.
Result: 28°C
